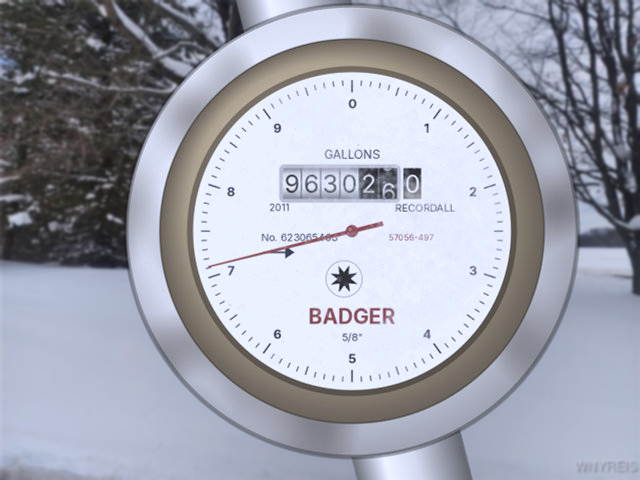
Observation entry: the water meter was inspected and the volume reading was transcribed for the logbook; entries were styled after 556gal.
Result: 9630257.1gal
